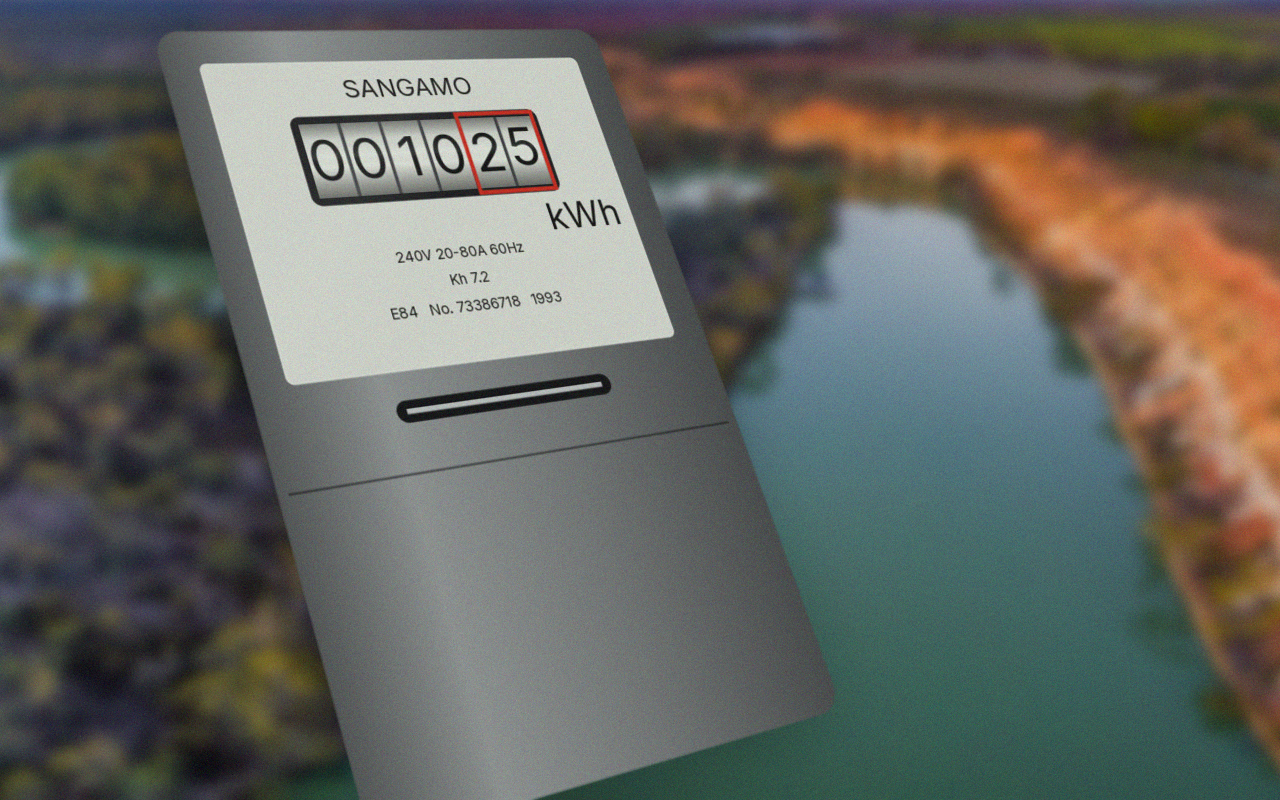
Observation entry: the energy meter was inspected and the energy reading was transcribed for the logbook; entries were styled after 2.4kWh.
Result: 10.25kWh
